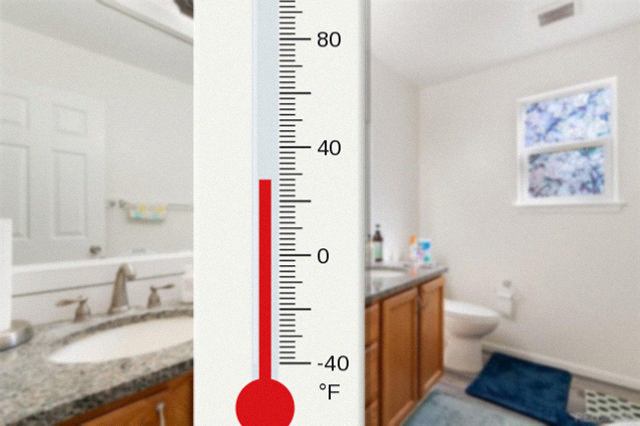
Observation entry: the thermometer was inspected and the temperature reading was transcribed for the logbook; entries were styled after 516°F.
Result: 28°F
